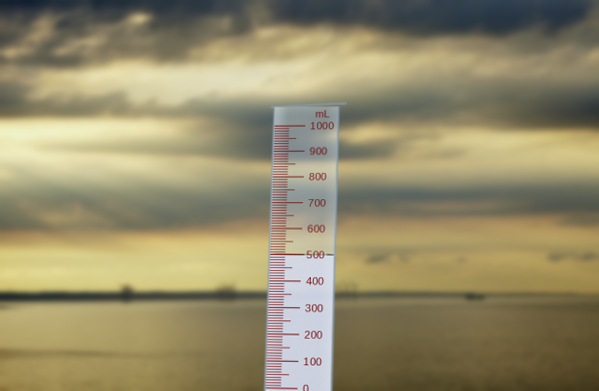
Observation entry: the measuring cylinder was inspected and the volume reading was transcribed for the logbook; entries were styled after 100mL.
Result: 500mL
